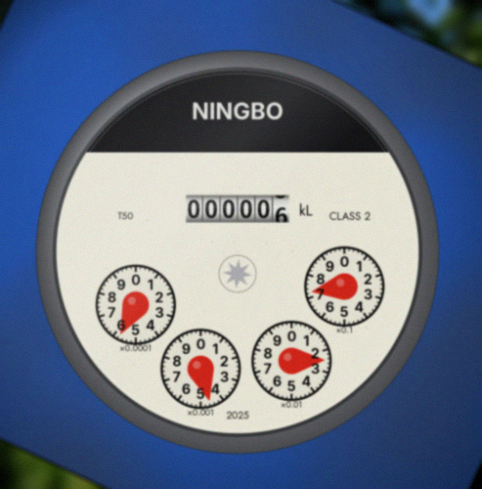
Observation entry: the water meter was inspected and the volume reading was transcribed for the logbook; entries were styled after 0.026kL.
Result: 5.7245kL
